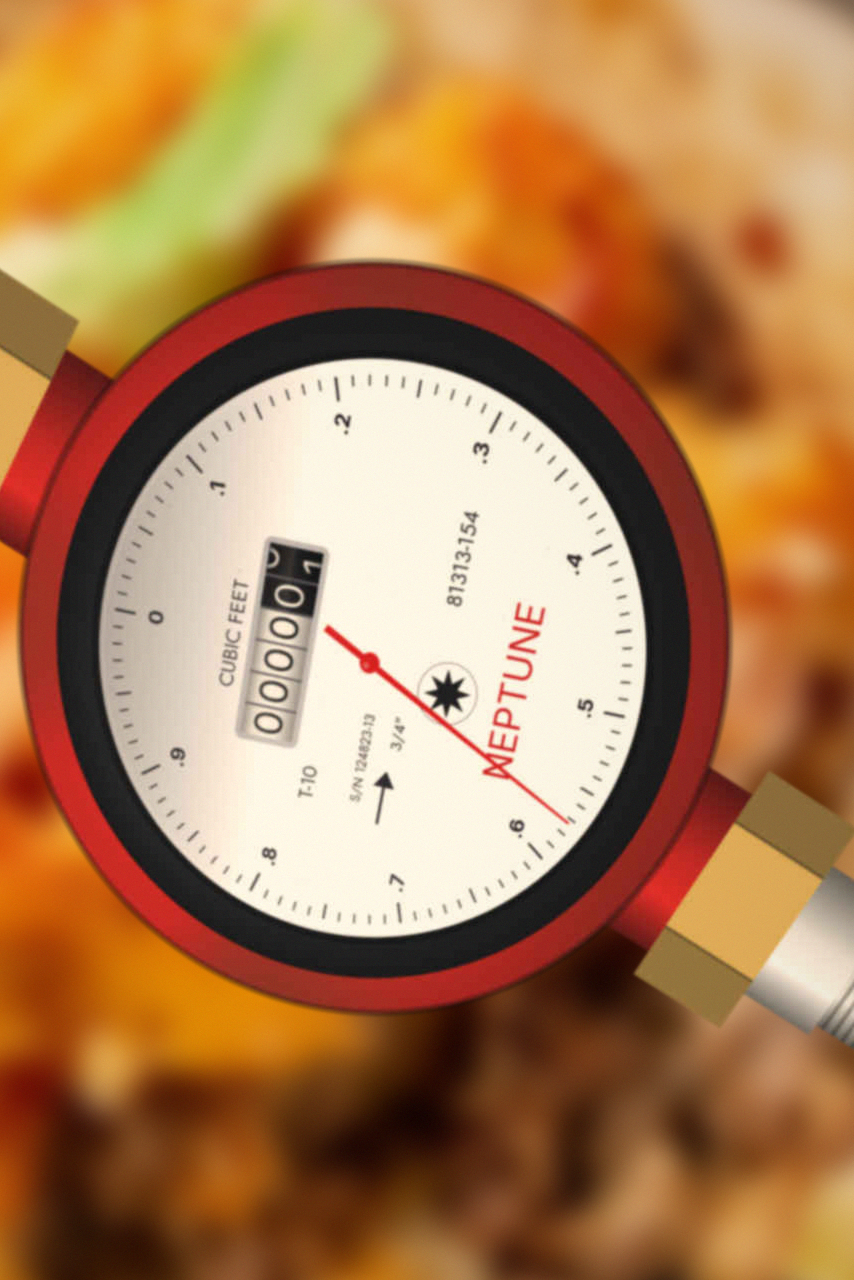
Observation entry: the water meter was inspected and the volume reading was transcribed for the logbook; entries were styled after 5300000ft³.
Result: 0.57ft³
